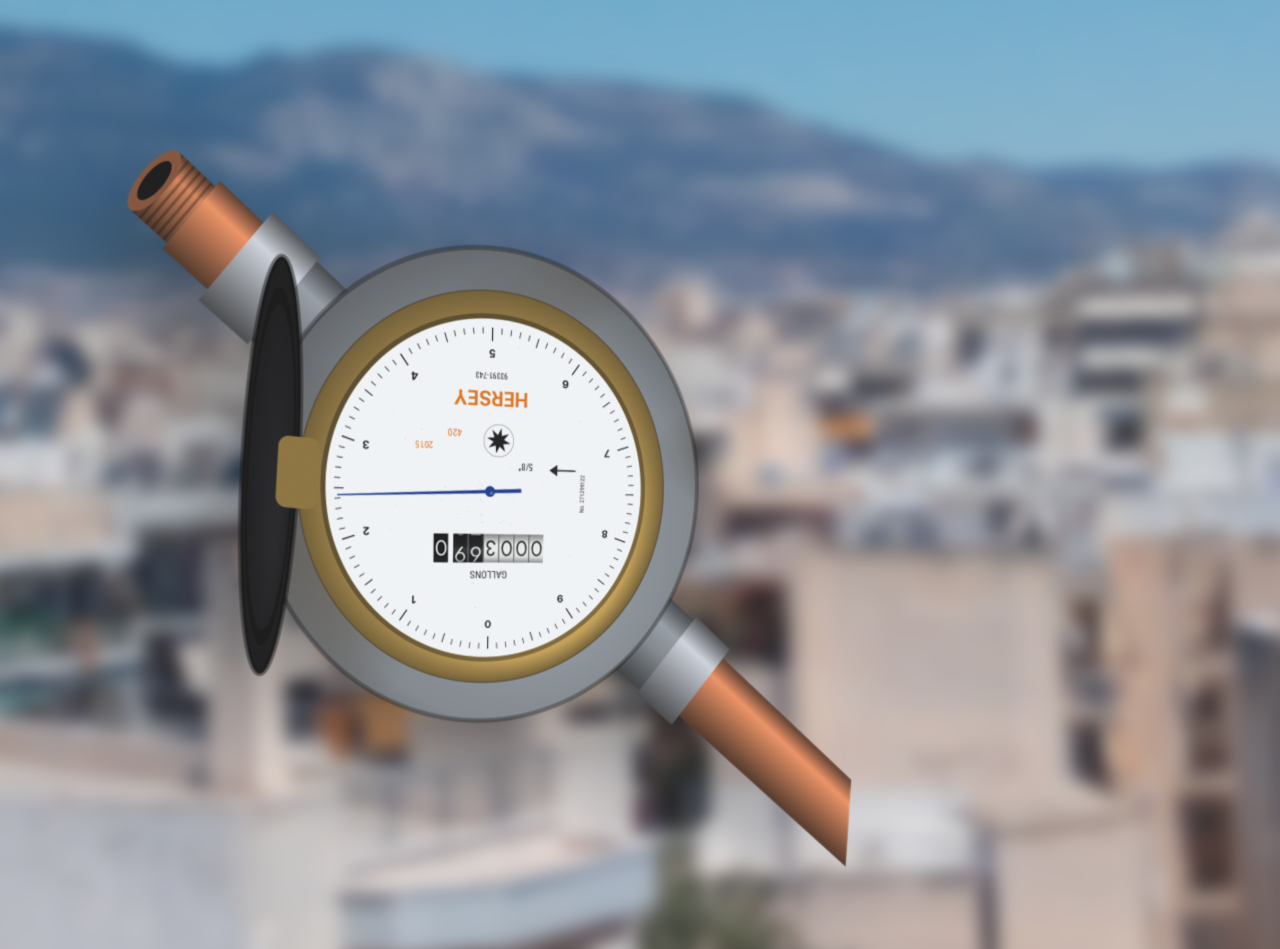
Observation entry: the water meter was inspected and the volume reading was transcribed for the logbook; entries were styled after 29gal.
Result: 3692.4gal
